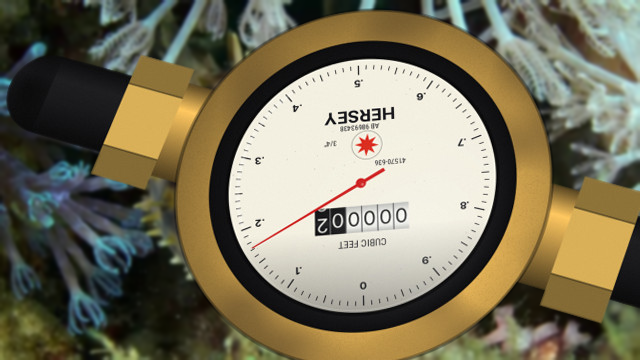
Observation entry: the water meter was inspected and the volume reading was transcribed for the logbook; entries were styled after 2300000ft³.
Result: 2.17ft³
